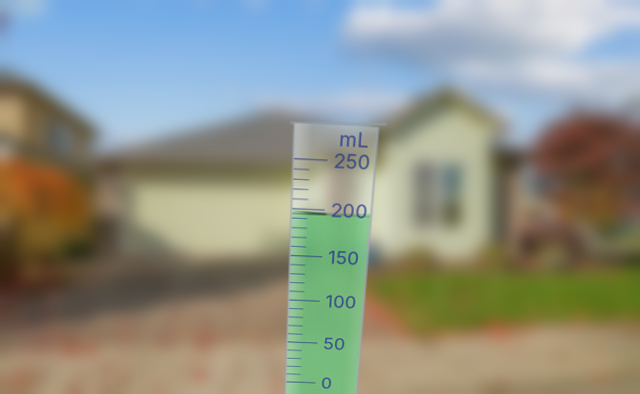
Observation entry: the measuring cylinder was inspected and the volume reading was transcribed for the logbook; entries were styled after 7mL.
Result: 195mL
